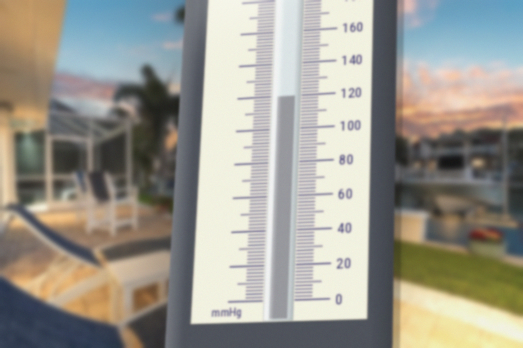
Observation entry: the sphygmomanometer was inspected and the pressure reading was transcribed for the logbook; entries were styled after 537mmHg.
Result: 120mmHg
